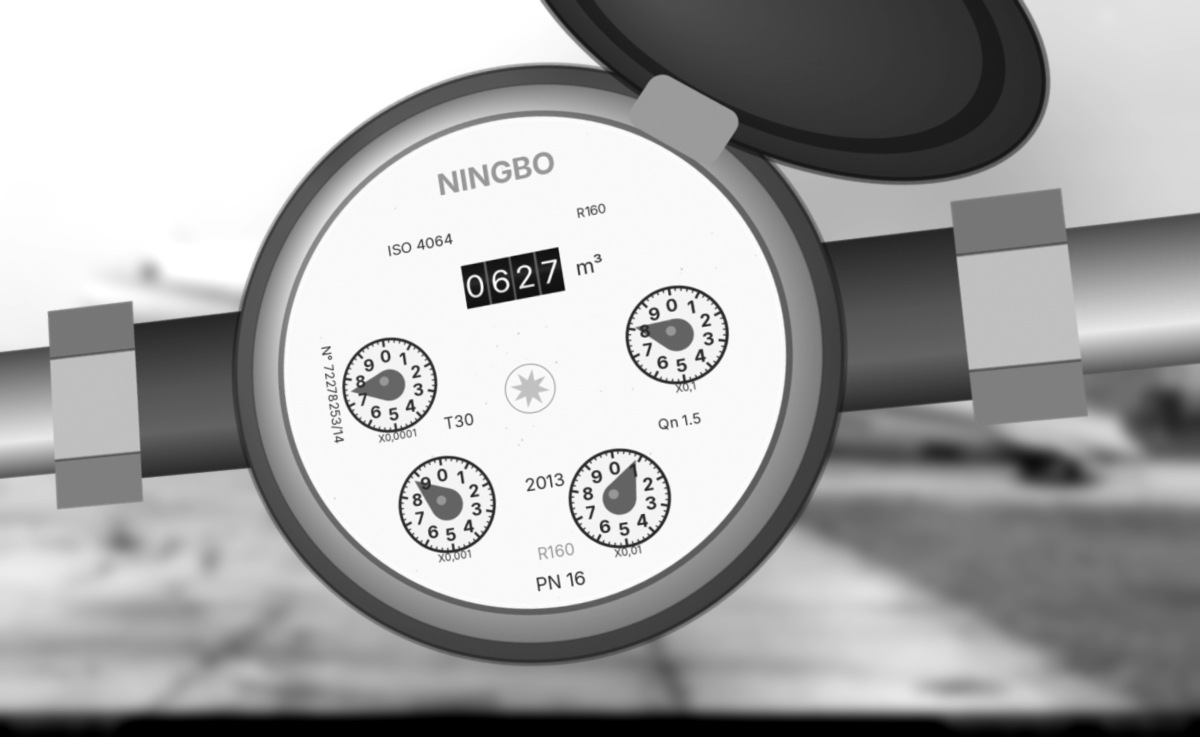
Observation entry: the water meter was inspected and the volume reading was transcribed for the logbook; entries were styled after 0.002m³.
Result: 627.8087m³
